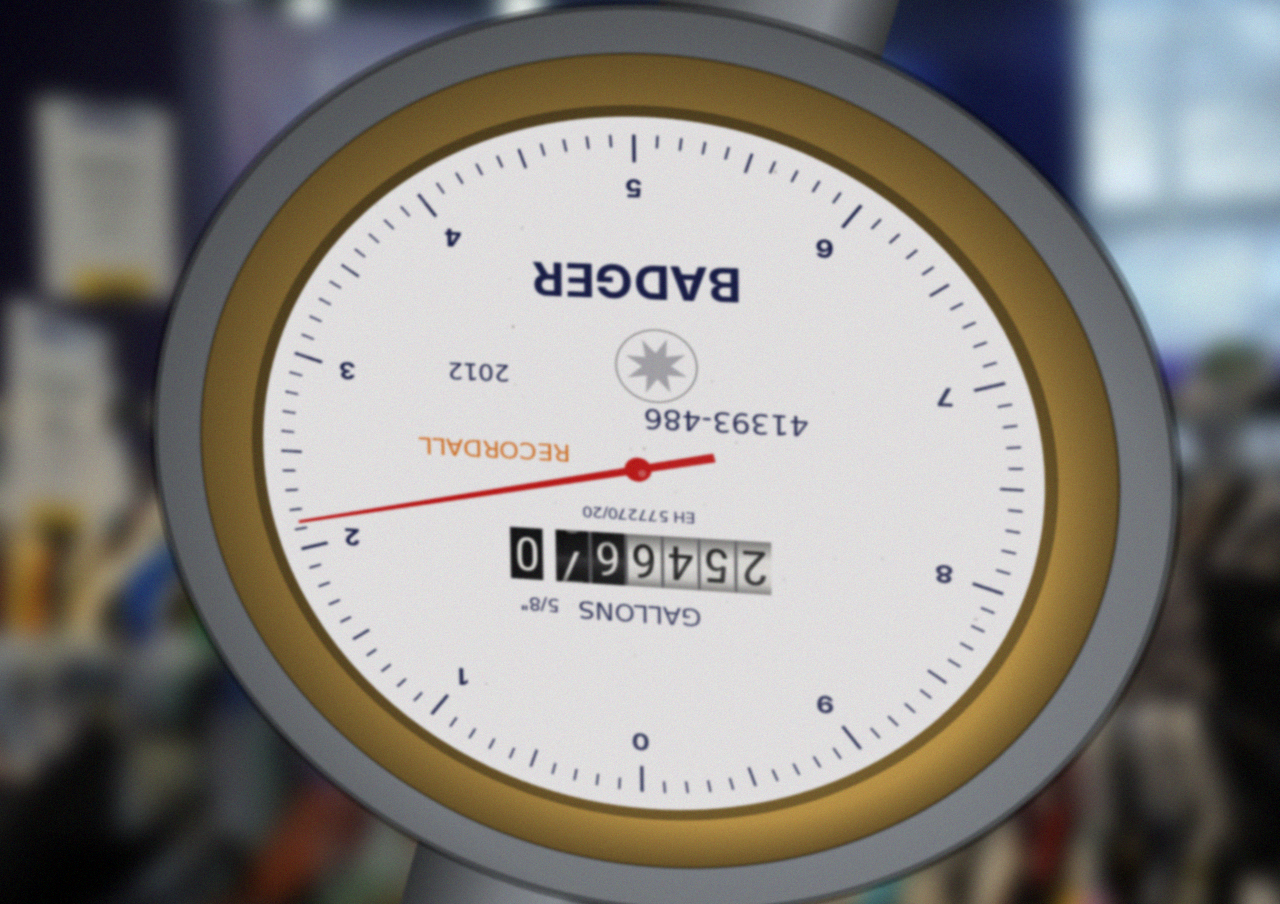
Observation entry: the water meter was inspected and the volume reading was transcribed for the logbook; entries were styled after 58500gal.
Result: 2546672.1gal
